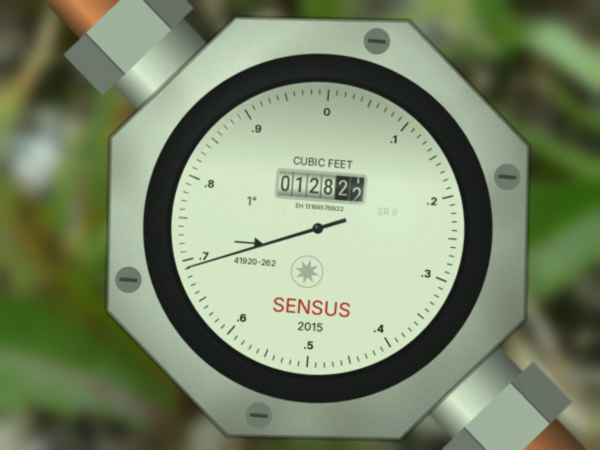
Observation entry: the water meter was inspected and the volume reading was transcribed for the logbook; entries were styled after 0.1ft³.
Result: 12821.69ft³
